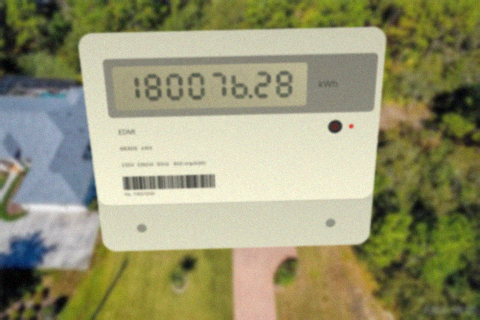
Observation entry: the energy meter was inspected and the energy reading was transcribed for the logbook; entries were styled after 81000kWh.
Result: 180076.28kWh
